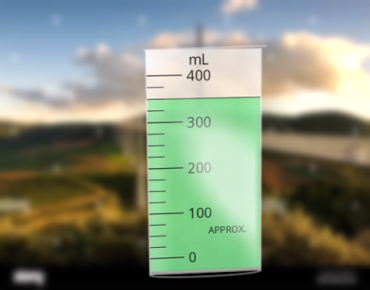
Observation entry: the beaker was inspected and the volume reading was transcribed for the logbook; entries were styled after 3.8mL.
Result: 350mL
